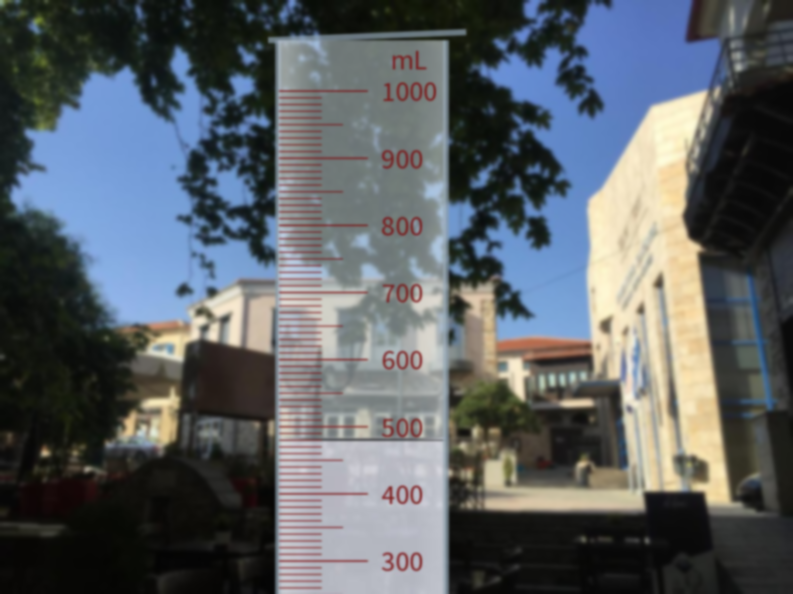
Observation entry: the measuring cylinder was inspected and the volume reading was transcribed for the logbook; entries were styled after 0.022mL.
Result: 480mL
